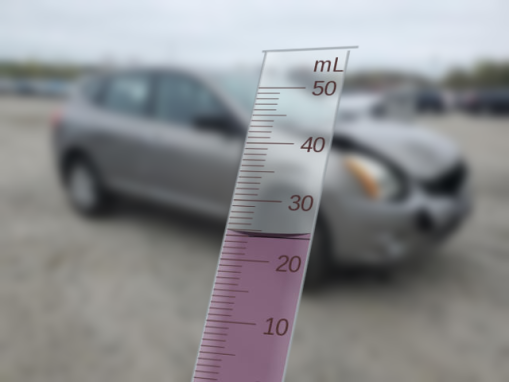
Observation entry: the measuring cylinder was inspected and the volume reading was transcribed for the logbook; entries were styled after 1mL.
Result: 24mL
